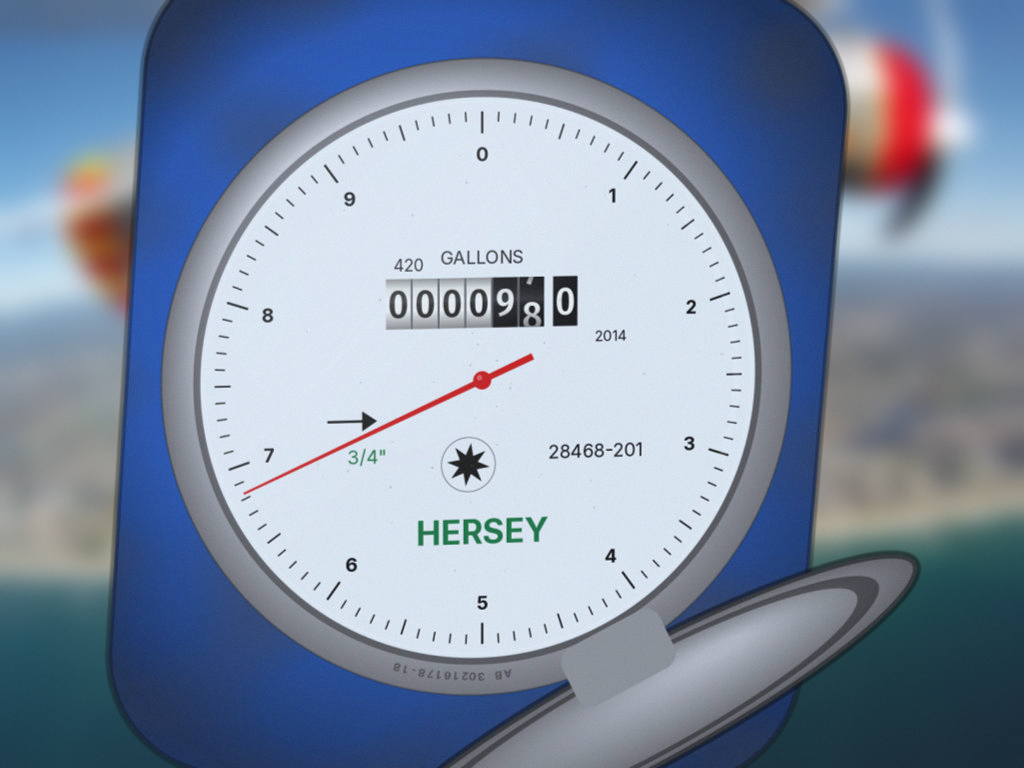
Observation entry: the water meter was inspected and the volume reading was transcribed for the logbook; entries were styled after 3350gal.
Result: 976.8gal
